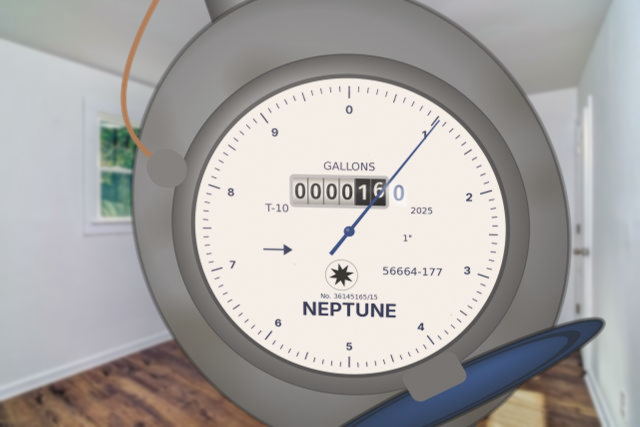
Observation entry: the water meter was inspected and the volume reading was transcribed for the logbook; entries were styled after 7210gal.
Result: 161.0gal
